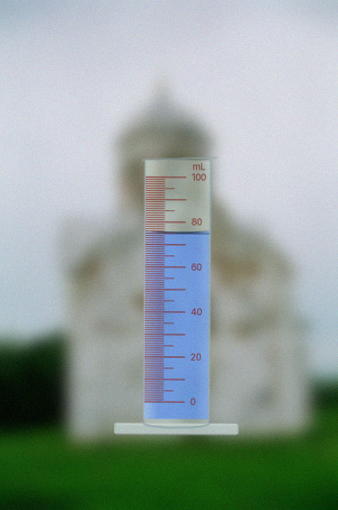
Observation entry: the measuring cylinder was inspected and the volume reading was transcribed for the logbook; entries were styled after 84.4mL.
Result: 75mL
